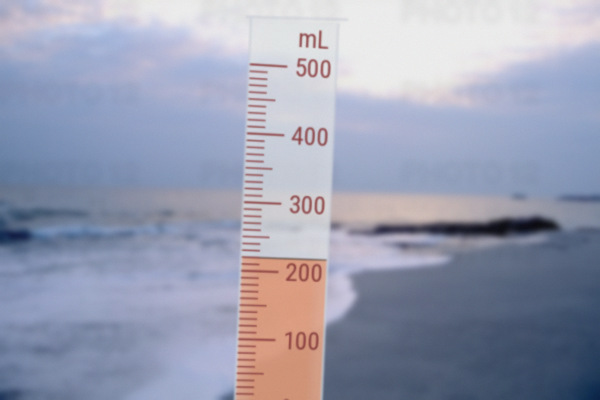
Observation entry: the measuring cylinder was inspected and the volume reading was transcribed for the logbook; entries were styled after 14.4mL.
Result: 220mL
